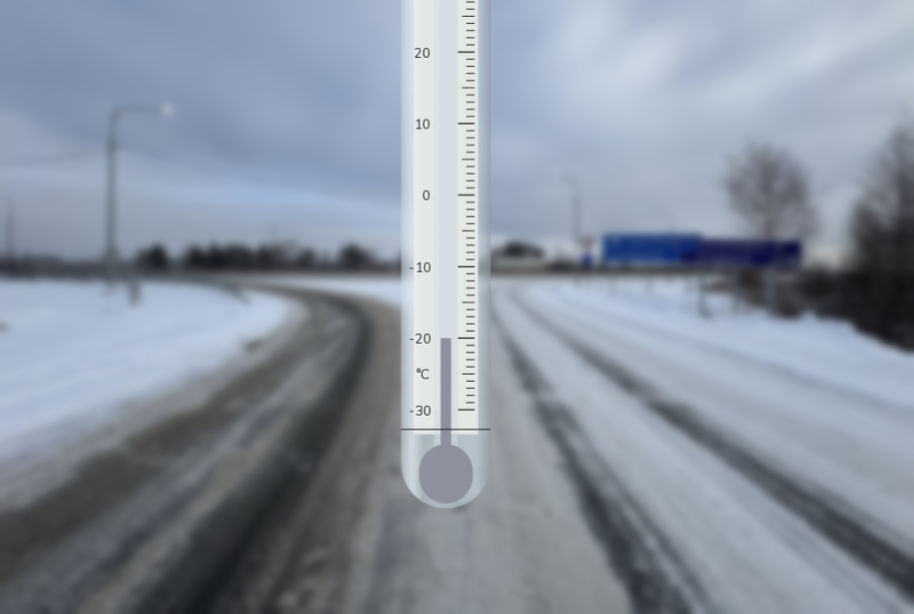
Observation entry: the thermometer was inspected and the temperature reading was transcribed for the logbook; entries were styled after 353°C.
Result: -20°C
